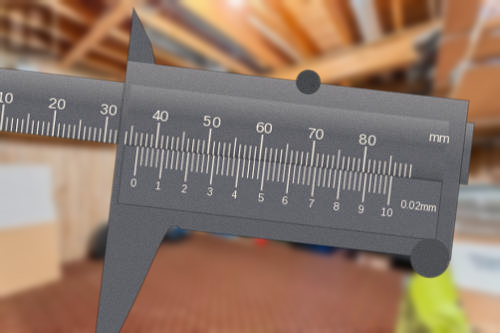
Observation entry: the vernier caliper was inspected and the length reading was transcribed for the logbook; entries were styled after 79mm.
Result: 36.5mm
